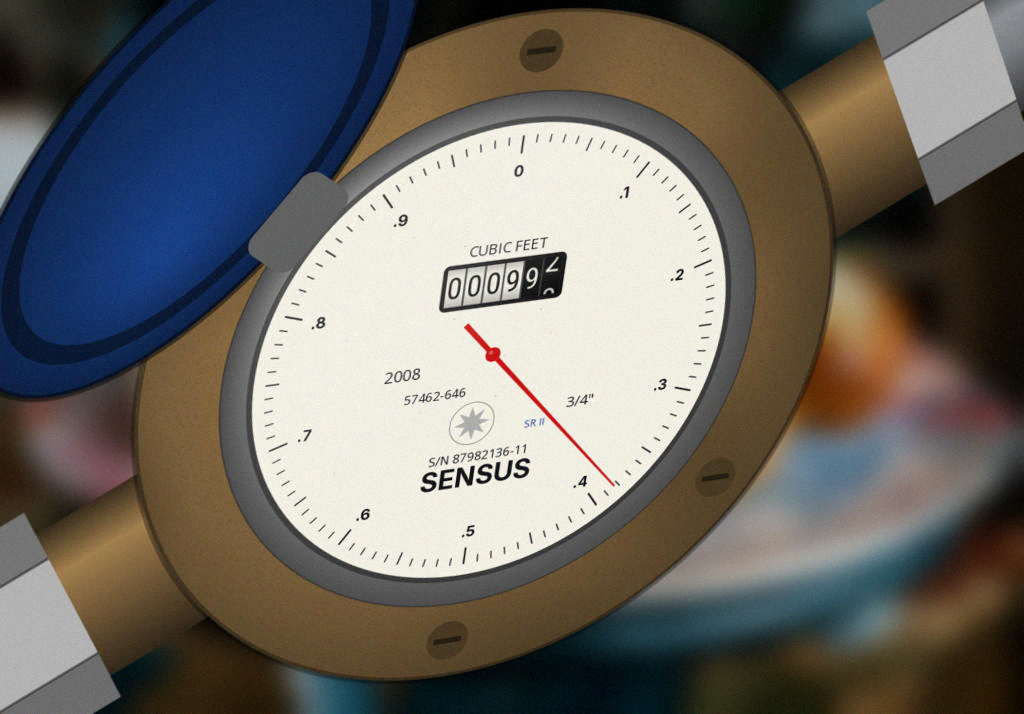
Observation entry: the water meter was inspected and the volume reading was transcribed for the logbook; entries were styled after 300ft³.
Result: 992.38ft³
